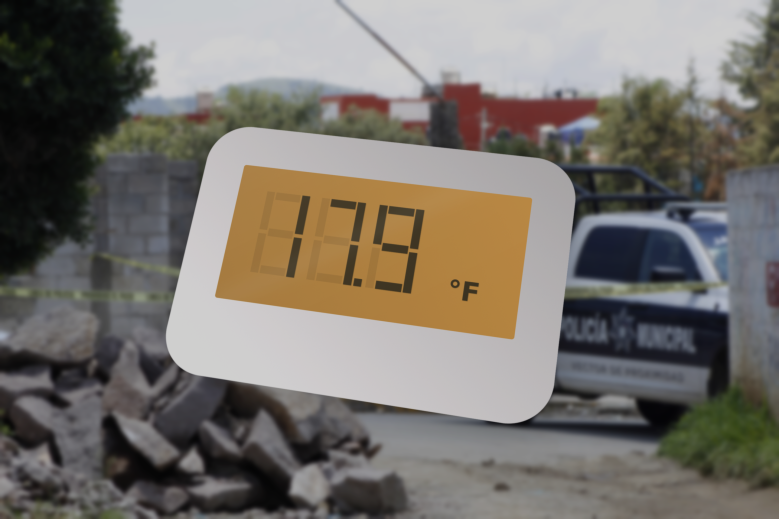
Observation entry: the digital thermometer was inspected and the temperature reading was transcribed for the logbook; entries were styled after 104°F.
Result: 17.9°F
